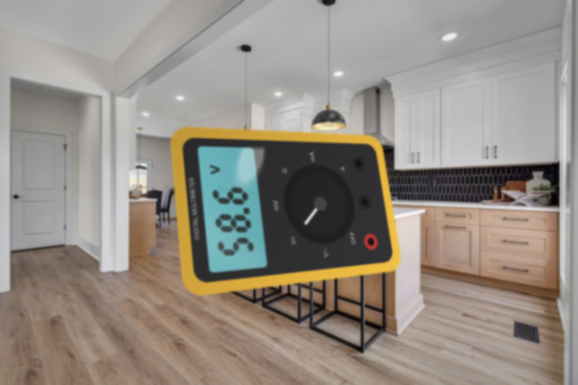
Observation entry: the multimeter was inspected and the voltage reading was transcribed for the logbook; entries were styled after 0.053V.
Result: 58.6V
